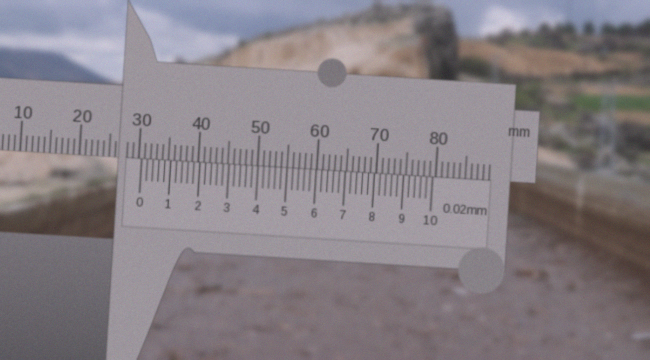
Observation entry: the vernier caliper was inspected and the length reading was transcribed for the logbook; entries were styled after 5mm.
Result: 30.5mm
